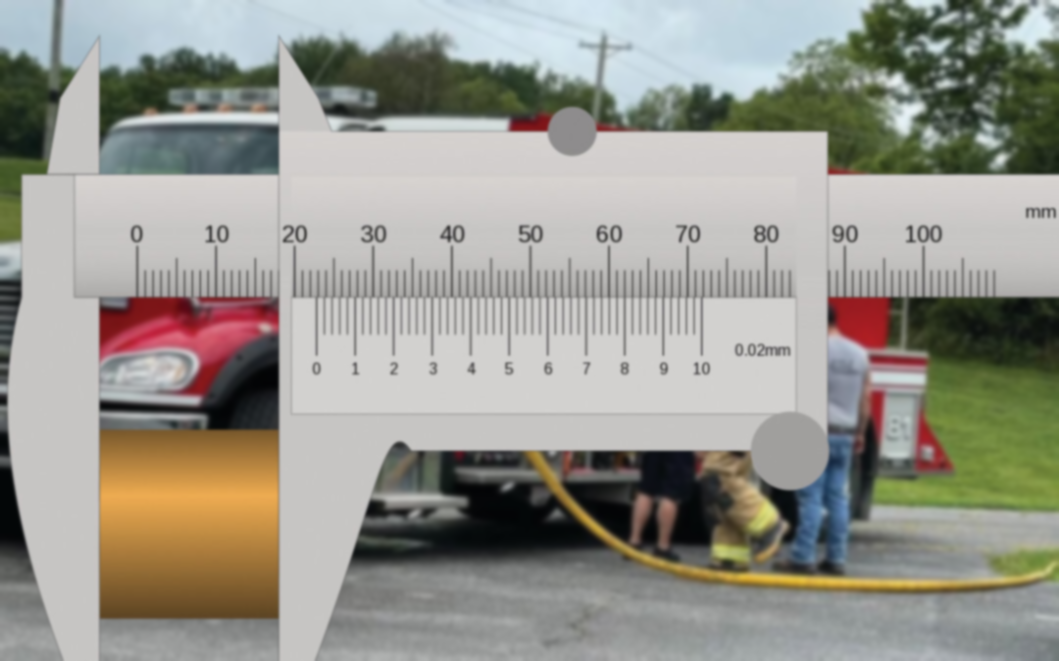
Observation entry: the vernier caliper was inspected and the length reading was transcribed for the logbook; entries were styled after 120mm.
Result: 22.8mm
